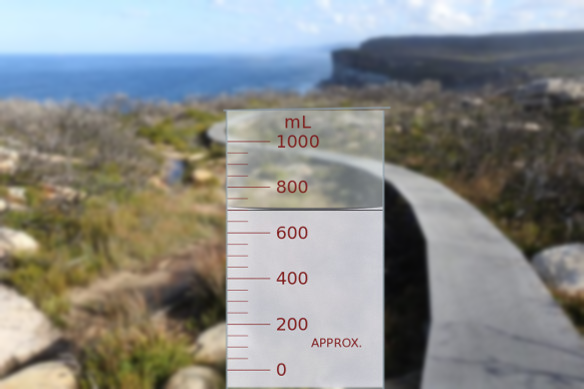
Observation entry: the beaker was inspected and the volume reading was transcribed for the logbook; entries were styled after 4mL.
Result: 700mL
